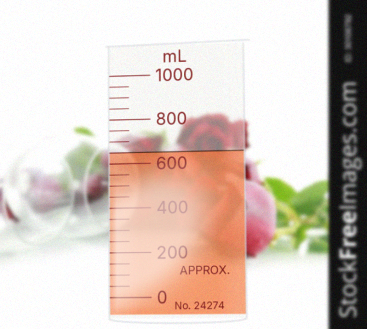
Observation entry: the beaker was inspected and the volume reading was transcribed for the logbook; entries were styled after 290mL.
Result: 650mL
